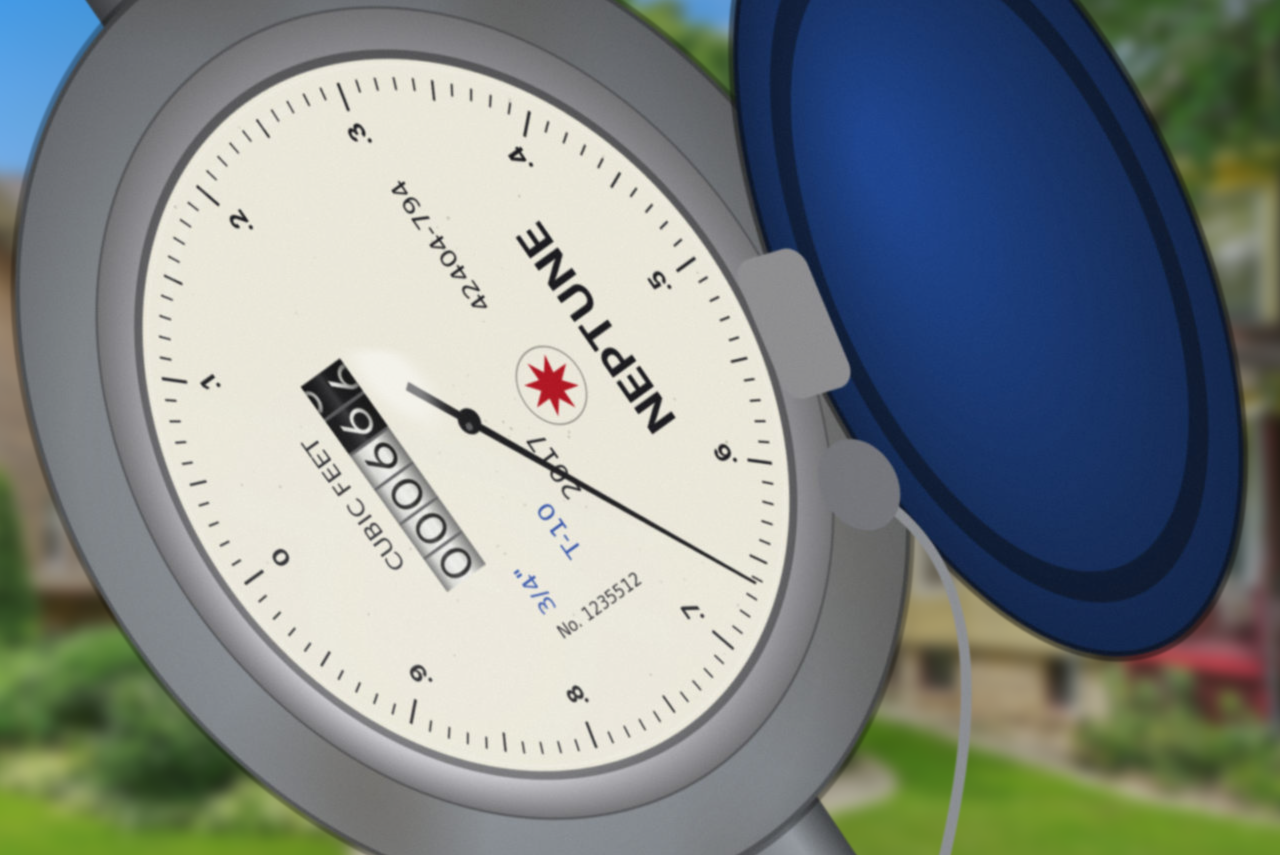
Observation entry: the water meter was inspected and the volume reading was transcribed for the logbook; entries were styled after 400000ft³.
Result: 665.66ft³
